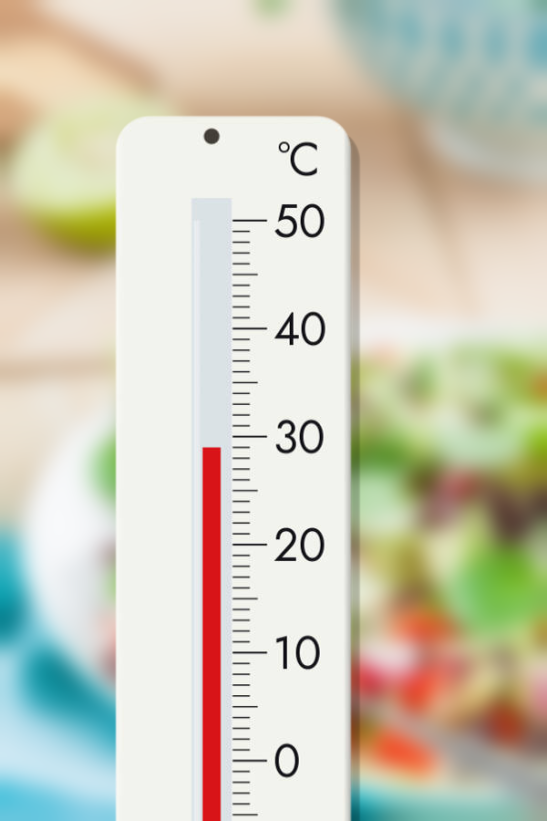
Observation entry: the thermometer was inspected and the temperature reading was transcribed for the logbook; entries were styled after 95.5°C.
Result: 29°C
